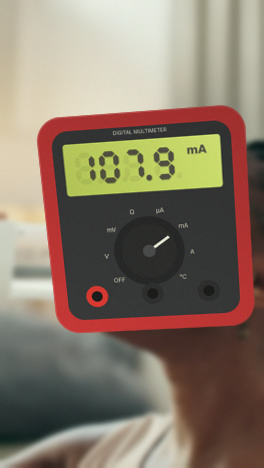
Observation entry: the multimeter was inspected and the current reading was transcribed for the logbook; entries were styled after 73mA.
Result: 107.9mA
